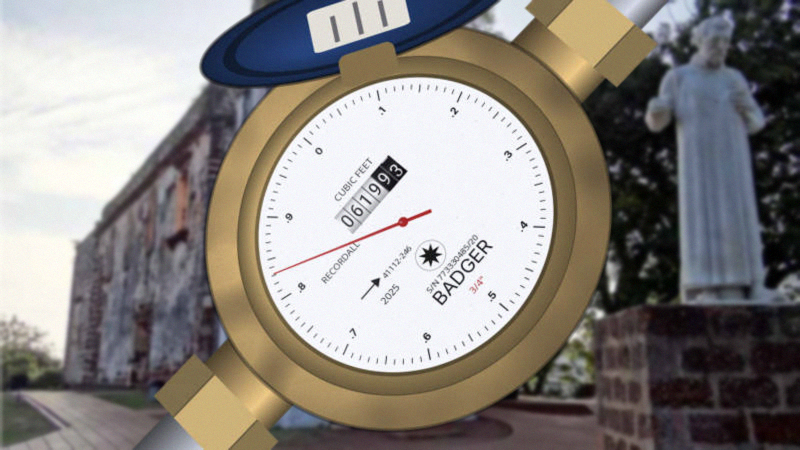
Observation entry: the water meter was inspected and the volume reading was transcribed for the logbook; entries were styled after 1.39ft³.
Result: 61992.83ft³
